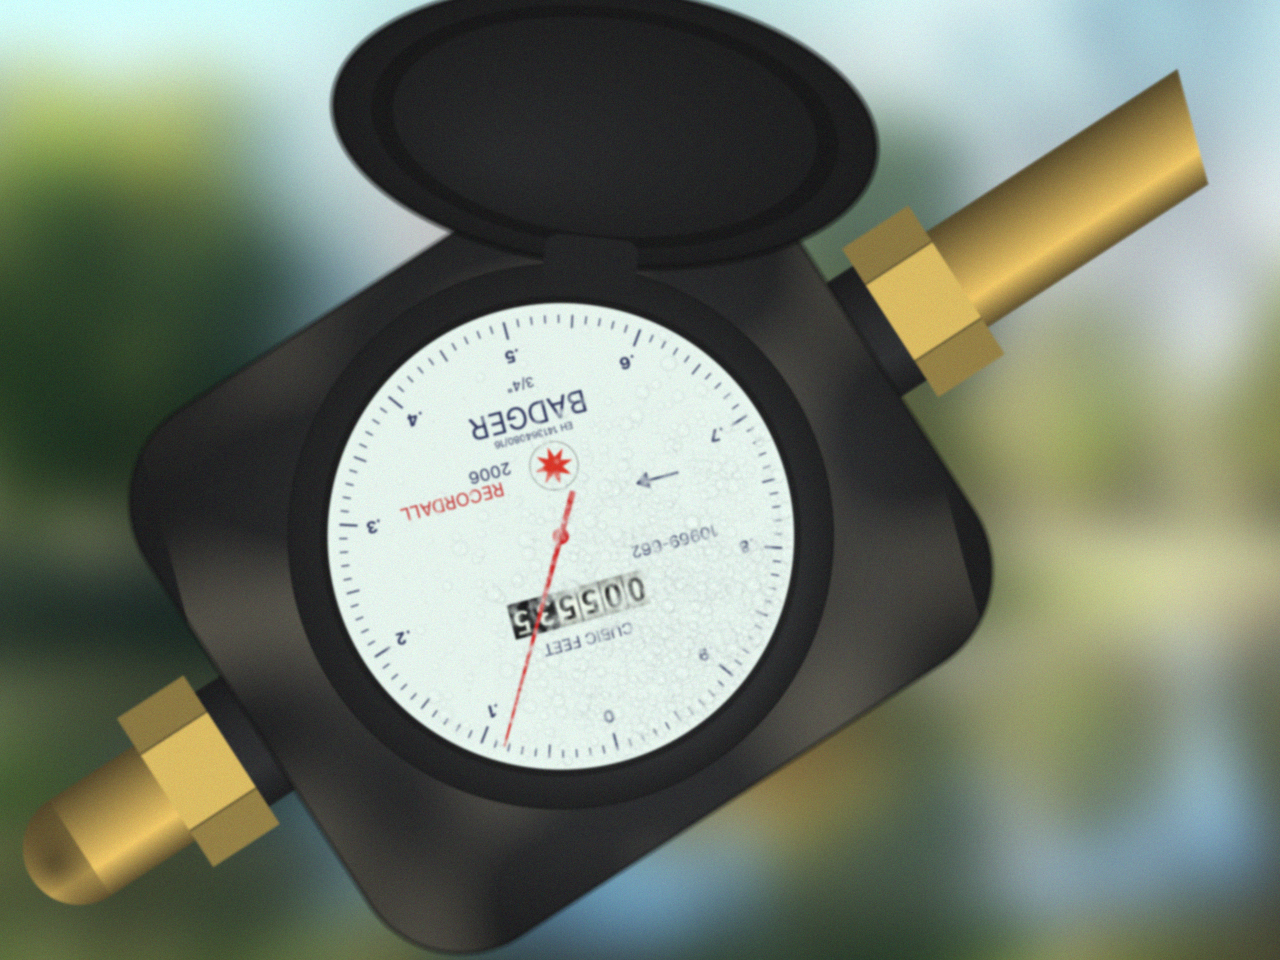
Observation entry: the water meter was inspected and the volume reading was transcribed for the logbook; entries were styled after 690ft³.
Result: 5535.08ft³
